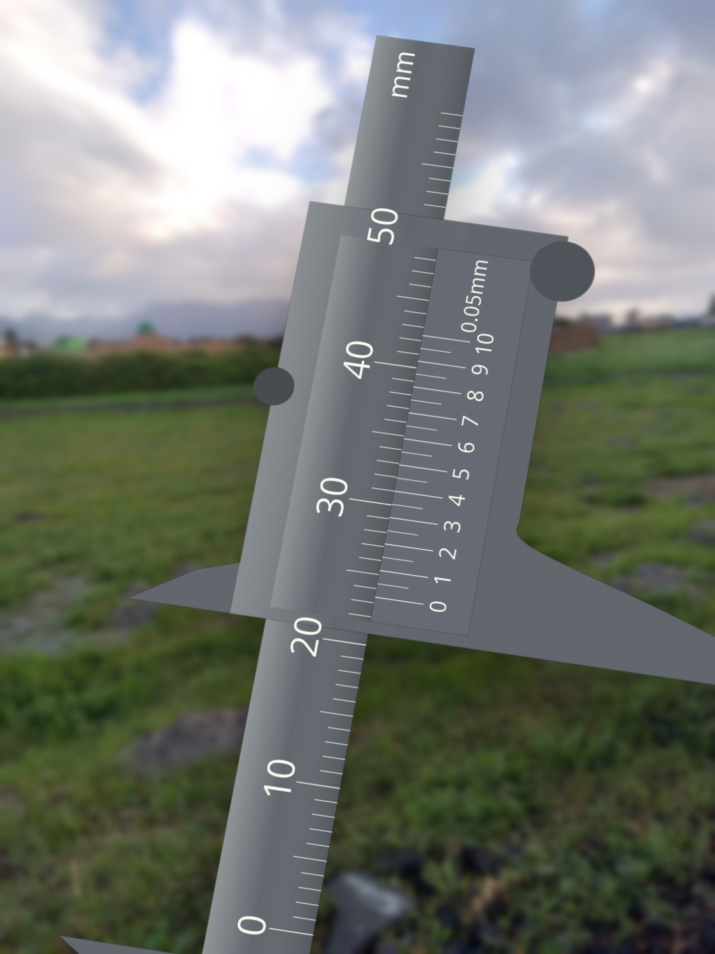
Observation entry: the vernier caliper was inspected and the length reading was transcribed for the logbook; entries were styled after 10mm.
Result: 23.4mm
